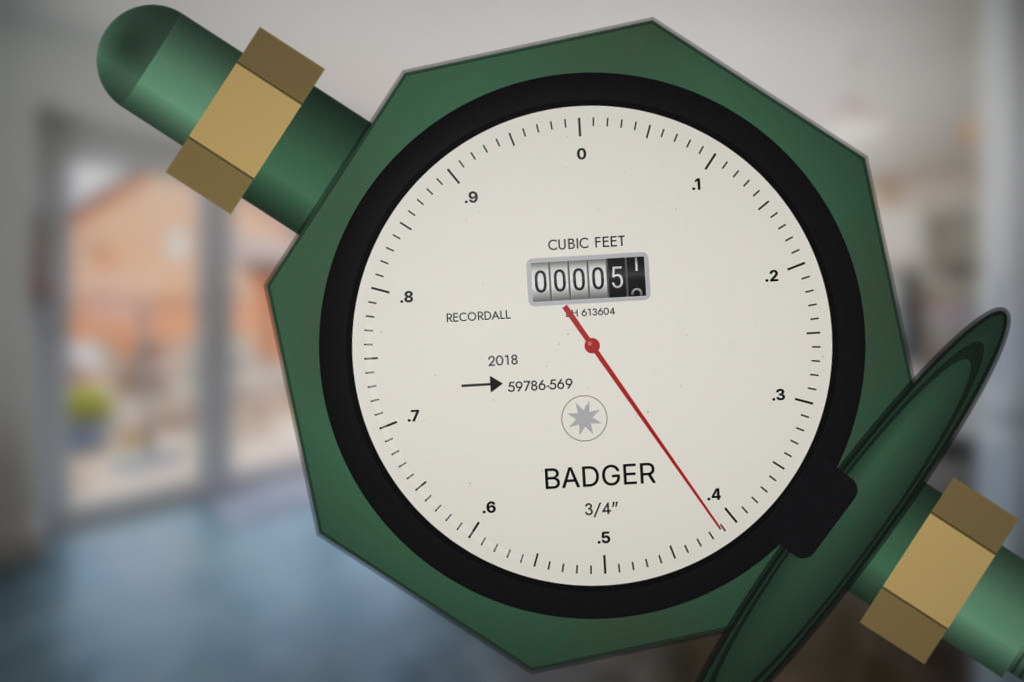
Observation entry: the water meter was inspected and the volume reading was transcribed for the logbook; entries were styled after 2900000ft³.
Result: 51.41ft³
